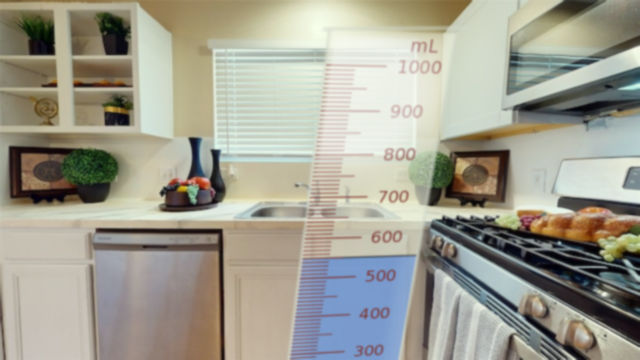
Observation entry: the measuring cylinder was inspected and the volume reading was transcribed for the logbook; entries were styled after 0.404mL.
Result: 550mL
